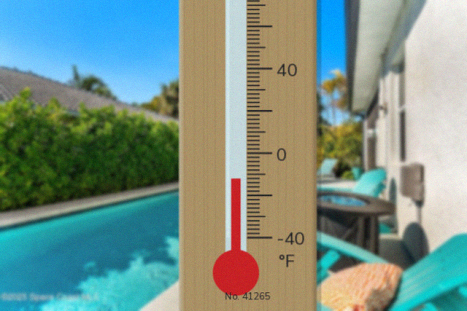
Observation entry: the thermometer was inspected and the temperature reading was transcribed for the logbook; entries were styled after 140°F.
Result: -12°F
